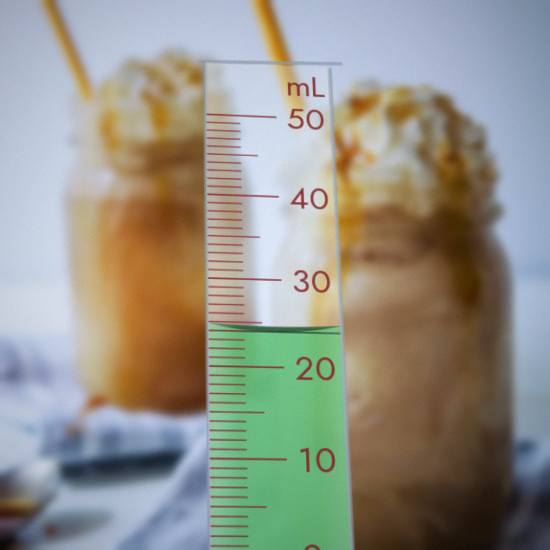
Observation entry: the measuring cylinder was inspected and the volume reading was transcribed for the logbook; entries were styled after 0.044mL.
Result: 24mL
